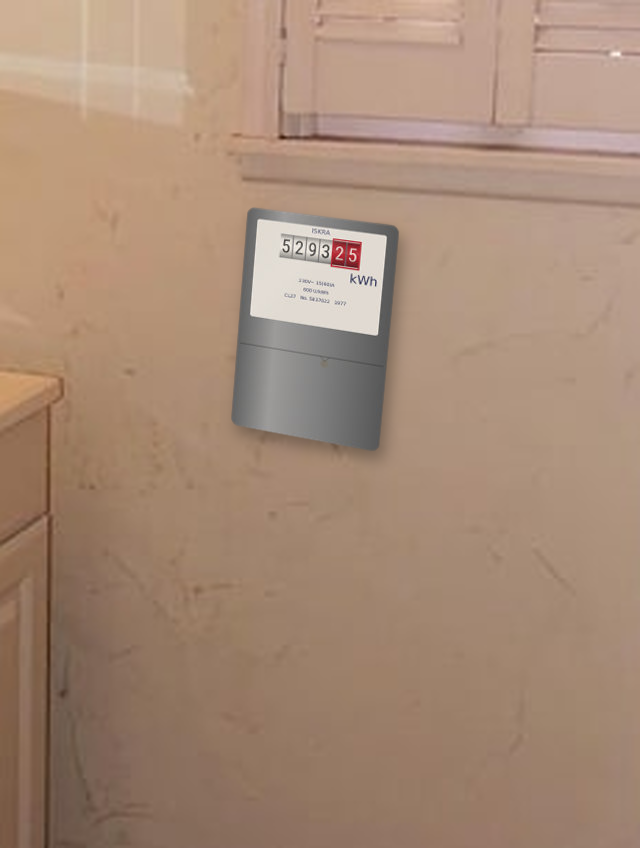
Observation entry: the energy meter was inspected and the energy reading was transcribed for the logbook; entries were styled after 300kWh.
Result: 5293.25kWh
